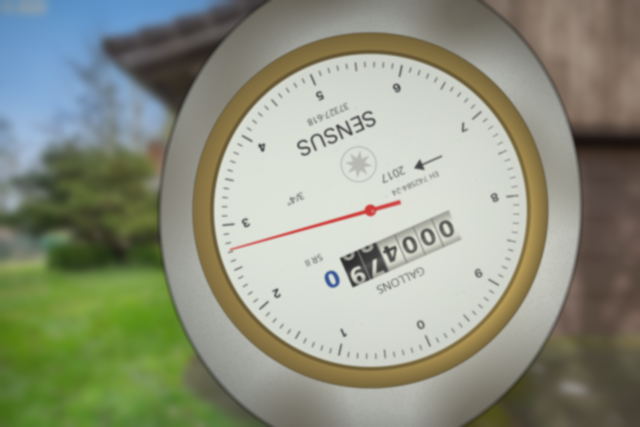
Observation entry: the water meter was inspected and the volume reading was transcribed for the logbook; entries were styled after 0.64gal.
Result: 4792.7gal
